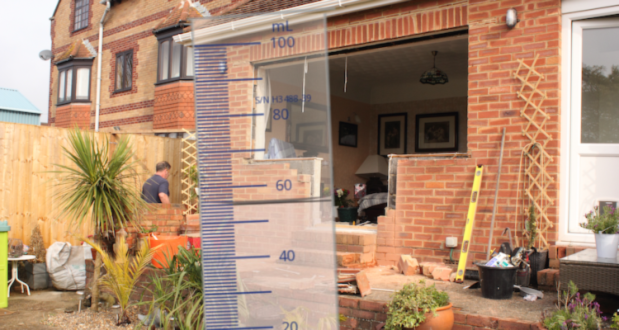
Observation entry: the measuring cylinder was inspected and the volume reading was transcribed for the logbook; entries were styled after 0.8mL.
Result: 55mL
